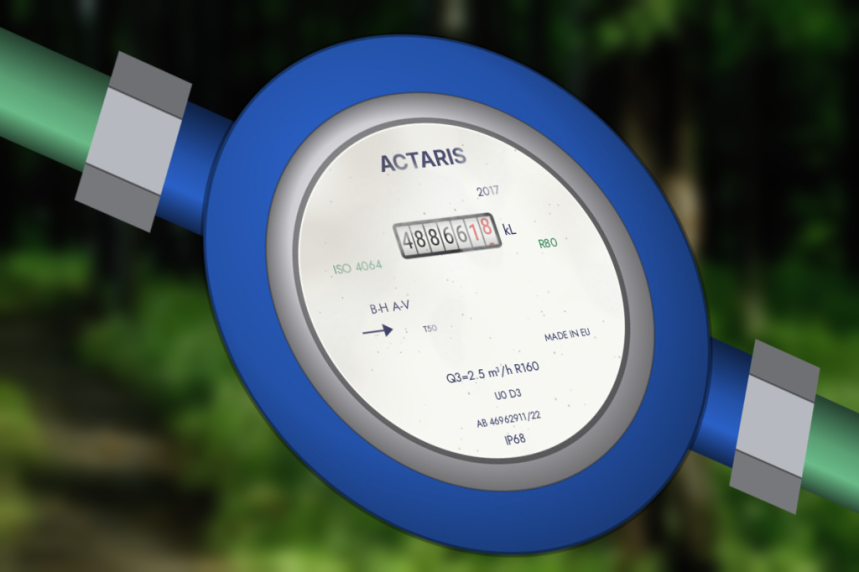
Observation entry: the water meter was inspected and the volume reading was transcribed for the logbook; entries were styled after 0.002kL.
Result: 48866.18kL
